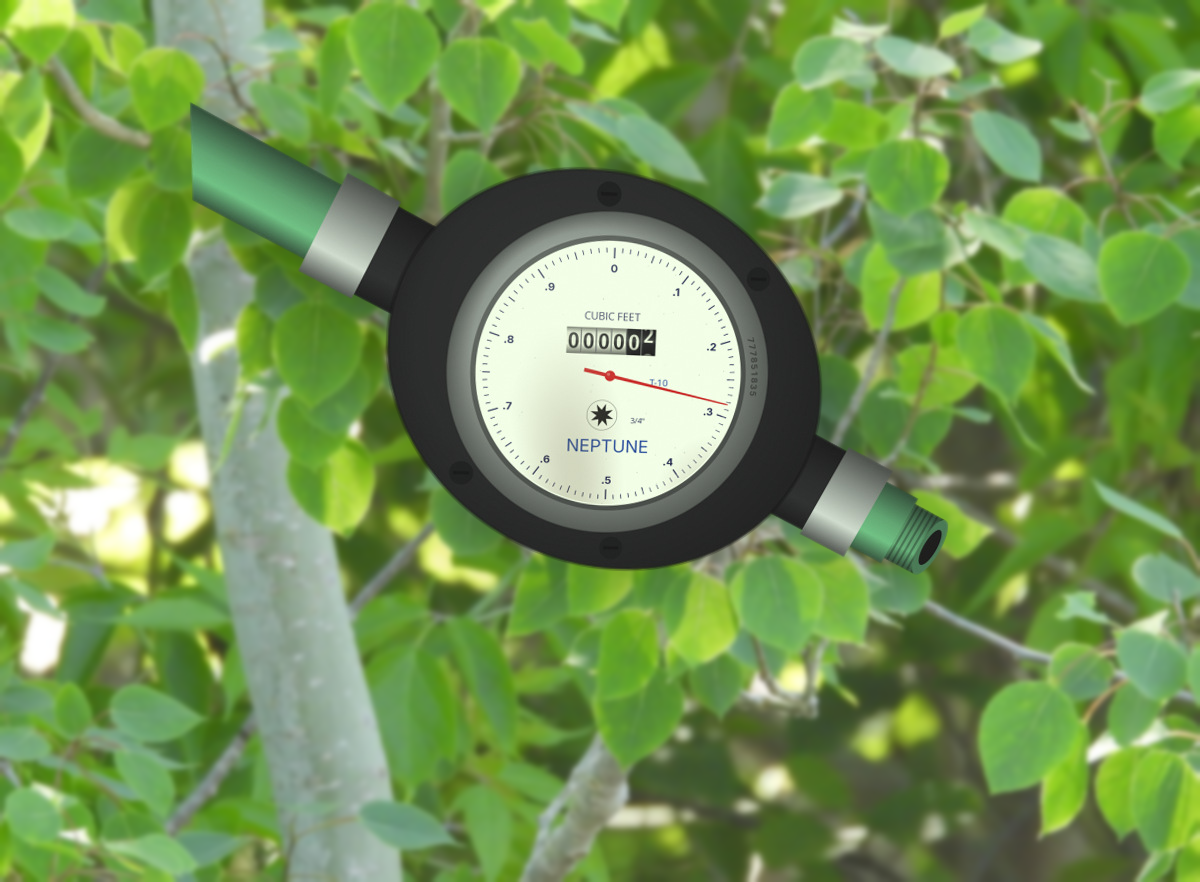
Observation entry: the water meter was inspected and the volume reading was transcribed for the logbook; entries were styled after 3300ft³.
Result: 2.28ft³
